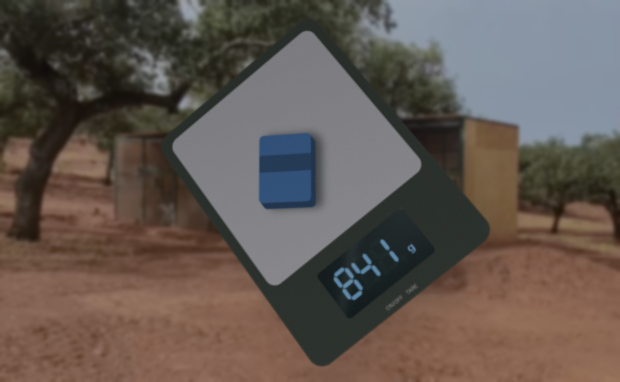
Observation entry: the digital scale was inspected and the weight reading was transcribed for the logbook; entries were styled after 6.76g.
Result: 841g
